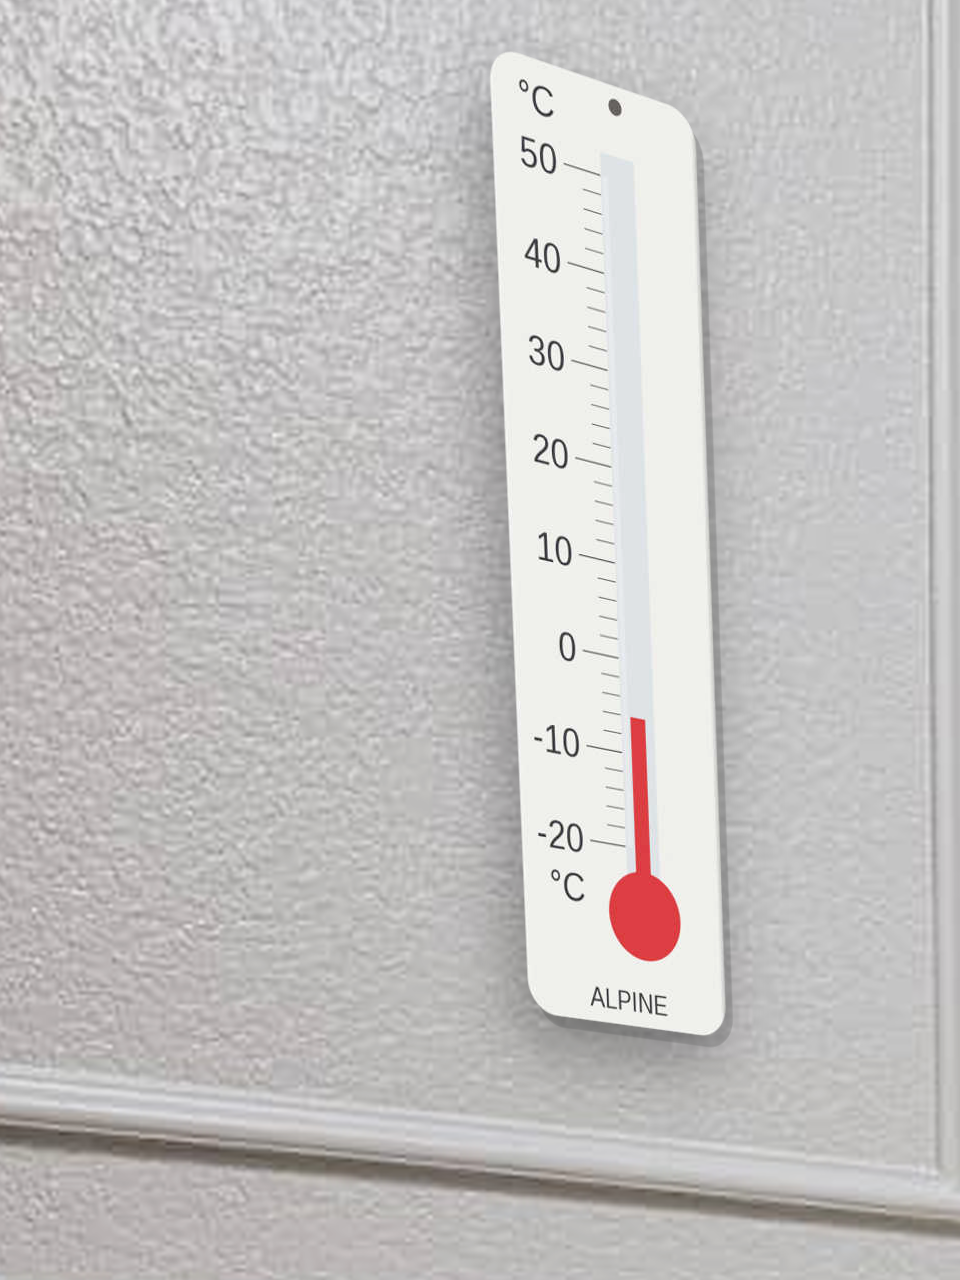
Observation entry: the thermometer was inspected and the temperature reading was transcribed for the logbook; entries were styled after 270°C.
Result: -6°C
